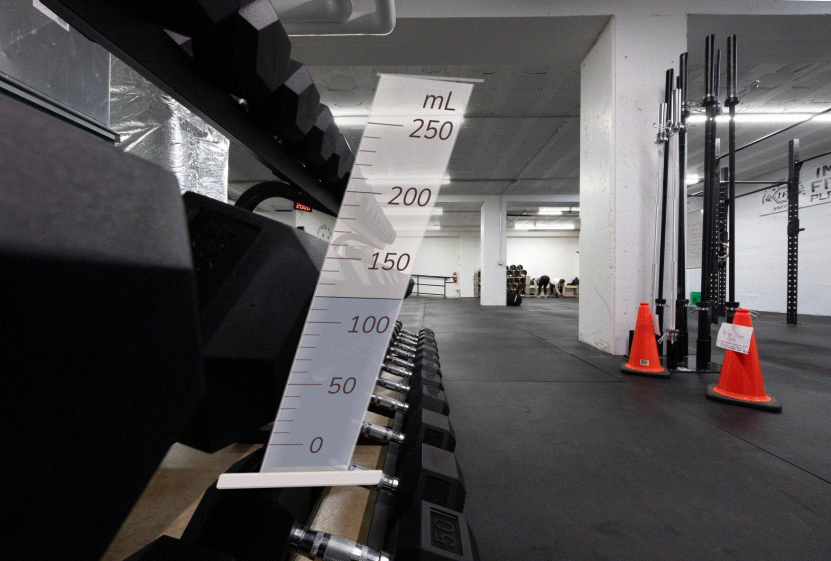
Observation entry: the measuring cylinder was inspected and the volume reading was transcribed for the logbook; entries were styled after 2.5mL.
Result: 120mL
